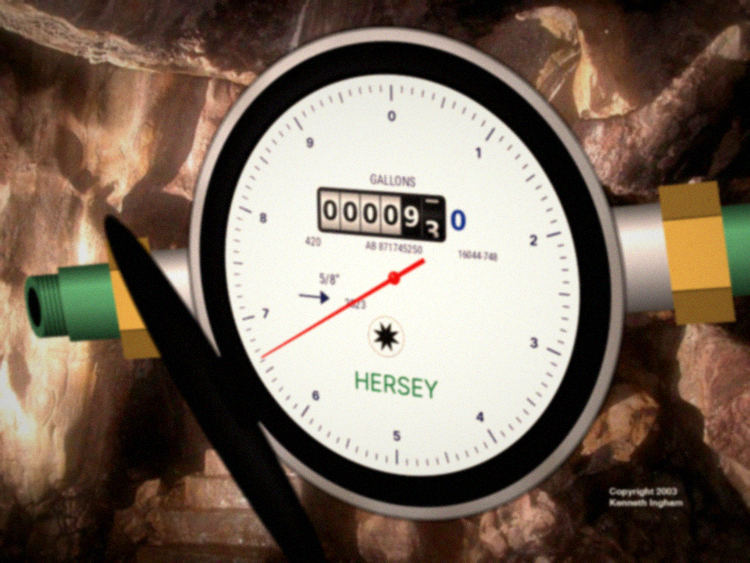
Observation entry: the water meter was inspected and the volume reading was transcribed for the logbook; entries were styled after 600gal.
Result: 926.6gal
